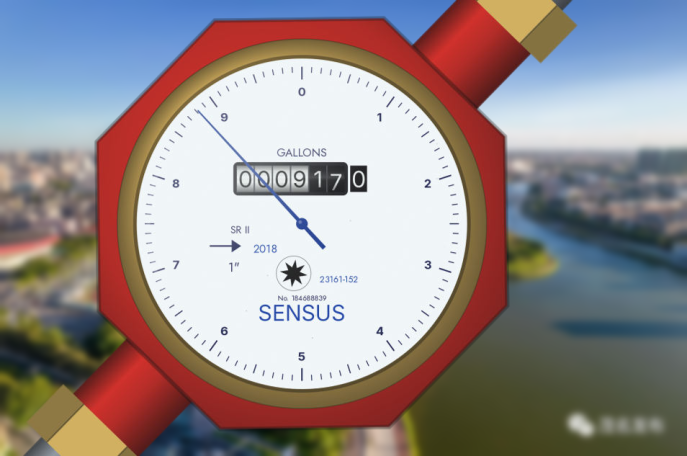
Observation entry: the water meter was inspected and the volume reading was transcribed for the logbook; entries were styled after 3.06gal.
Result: 9168.8gal
